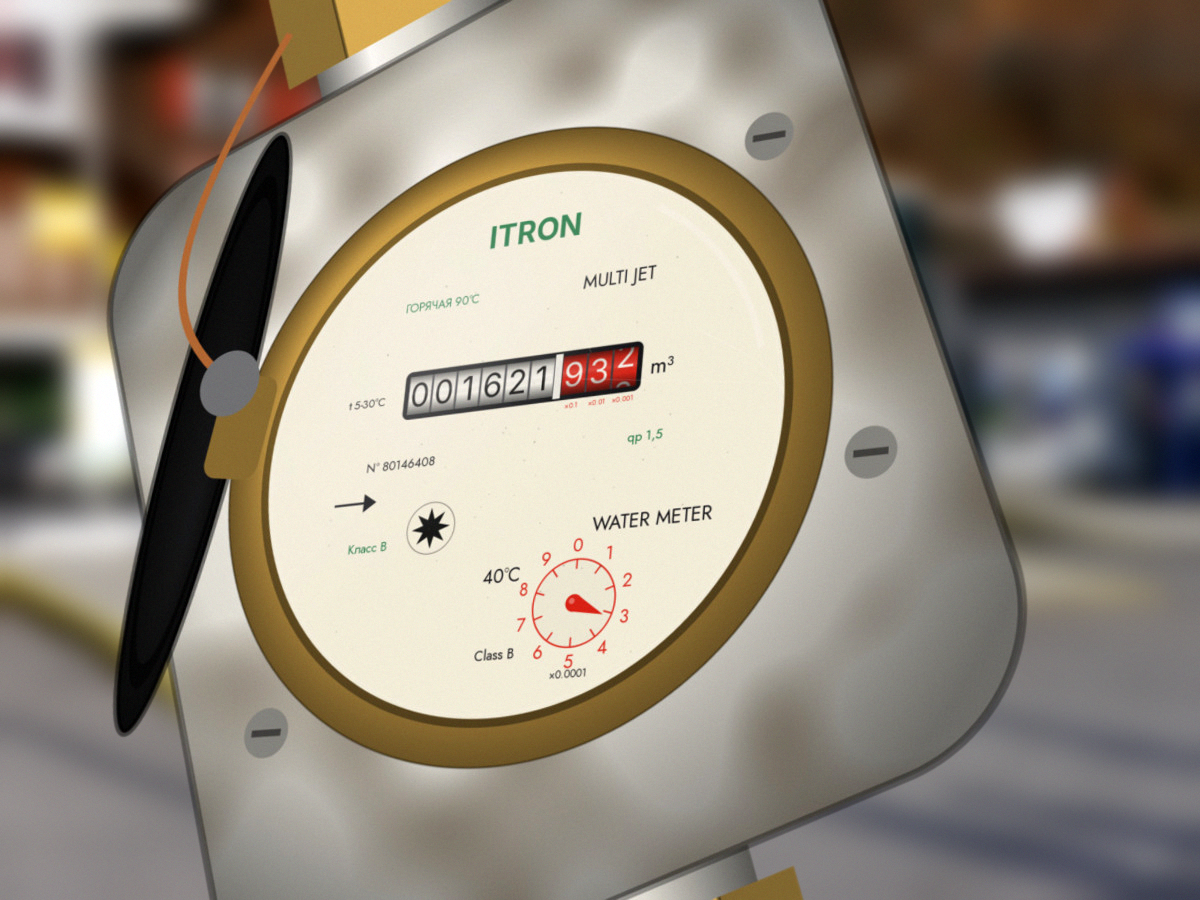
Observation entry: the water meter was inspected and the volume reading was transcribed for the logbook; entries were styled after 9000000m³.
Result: 1621.9323m³
